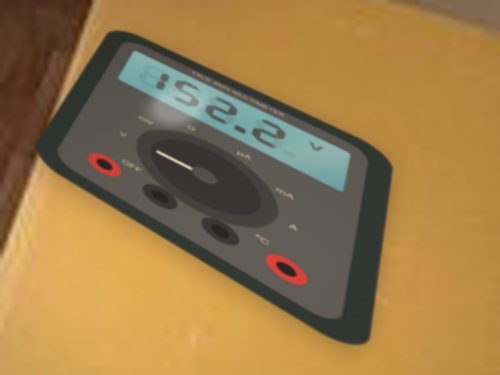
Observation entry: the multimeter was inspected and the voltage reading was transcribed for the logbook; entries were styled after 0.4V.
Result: 152.2V
